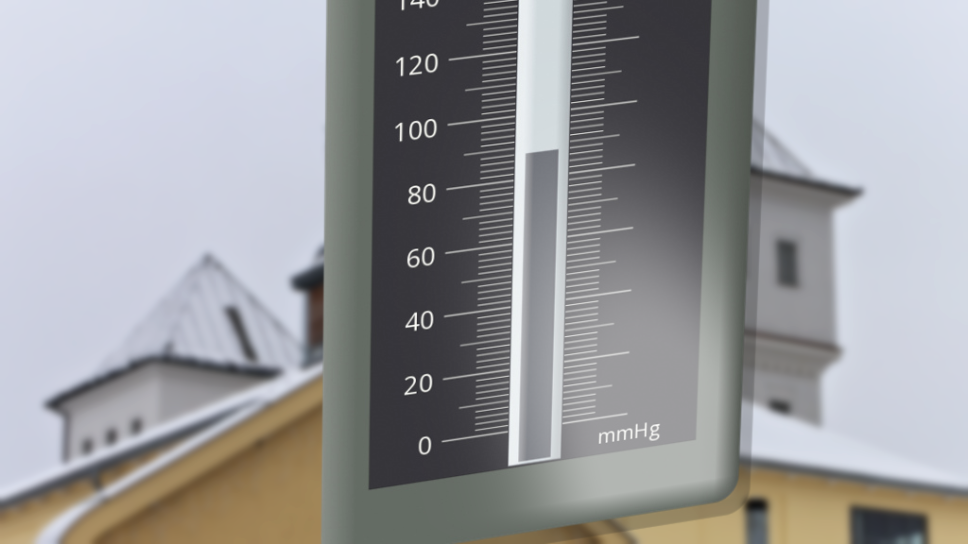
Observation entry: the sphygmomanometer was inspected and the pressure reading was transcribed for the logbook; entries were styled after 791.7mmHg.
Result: 88mmHg
